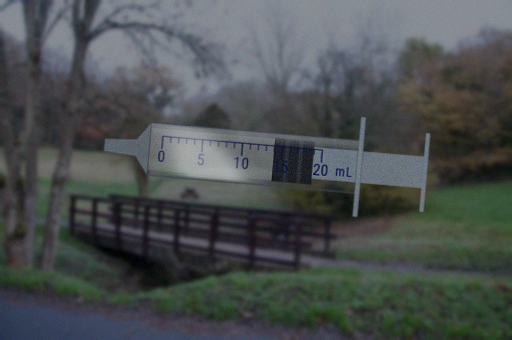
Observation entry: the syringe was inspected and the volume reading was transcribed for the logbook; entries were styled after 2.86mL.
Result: 14mL
